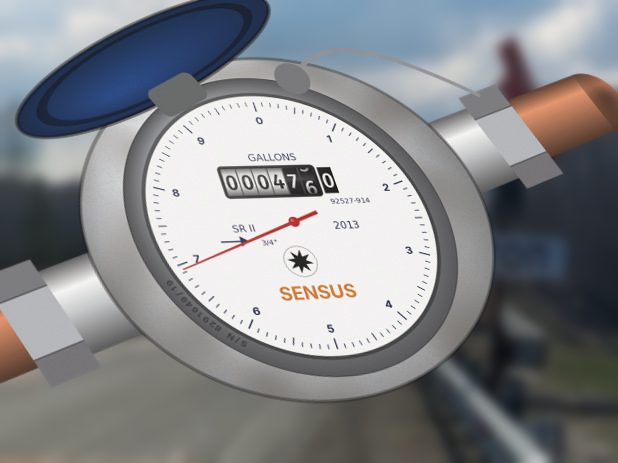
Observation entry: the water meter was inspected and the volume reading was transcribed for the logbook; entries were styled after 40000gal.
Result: 4756.9gal
